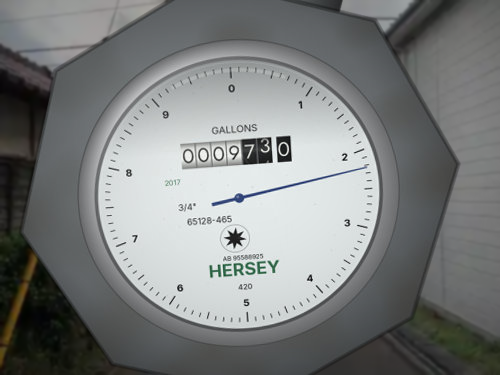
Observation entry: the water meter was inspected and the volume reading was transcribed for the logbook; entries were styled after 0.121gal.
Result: 9732.2gal
